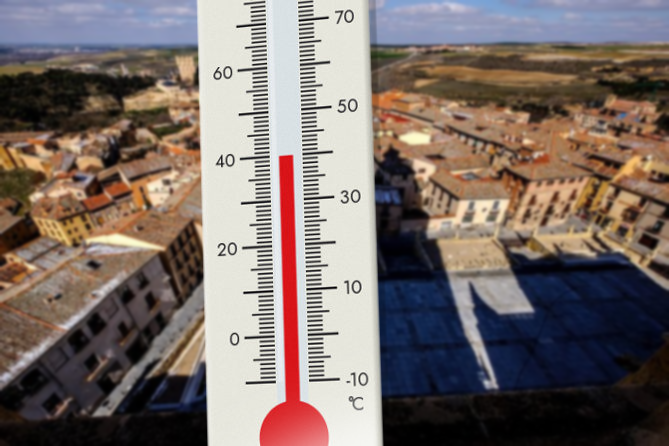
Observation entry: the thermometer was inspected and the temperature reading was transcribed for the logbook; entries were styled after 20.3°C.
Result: 40°C
